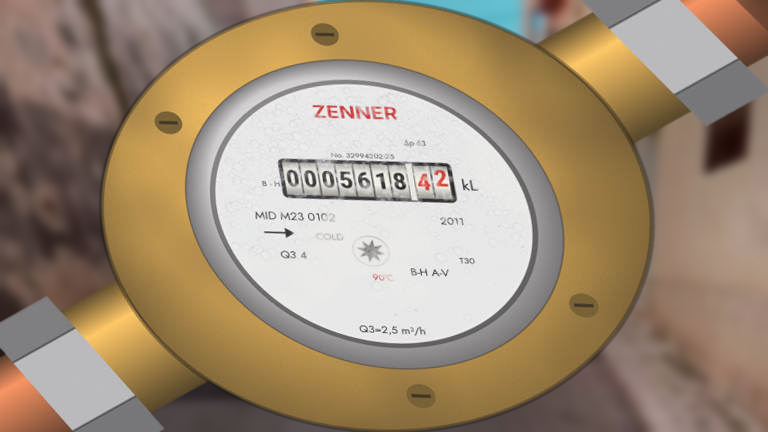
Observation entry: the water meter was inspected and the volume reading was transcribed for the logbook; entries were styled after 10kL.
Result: 5618.42kL
